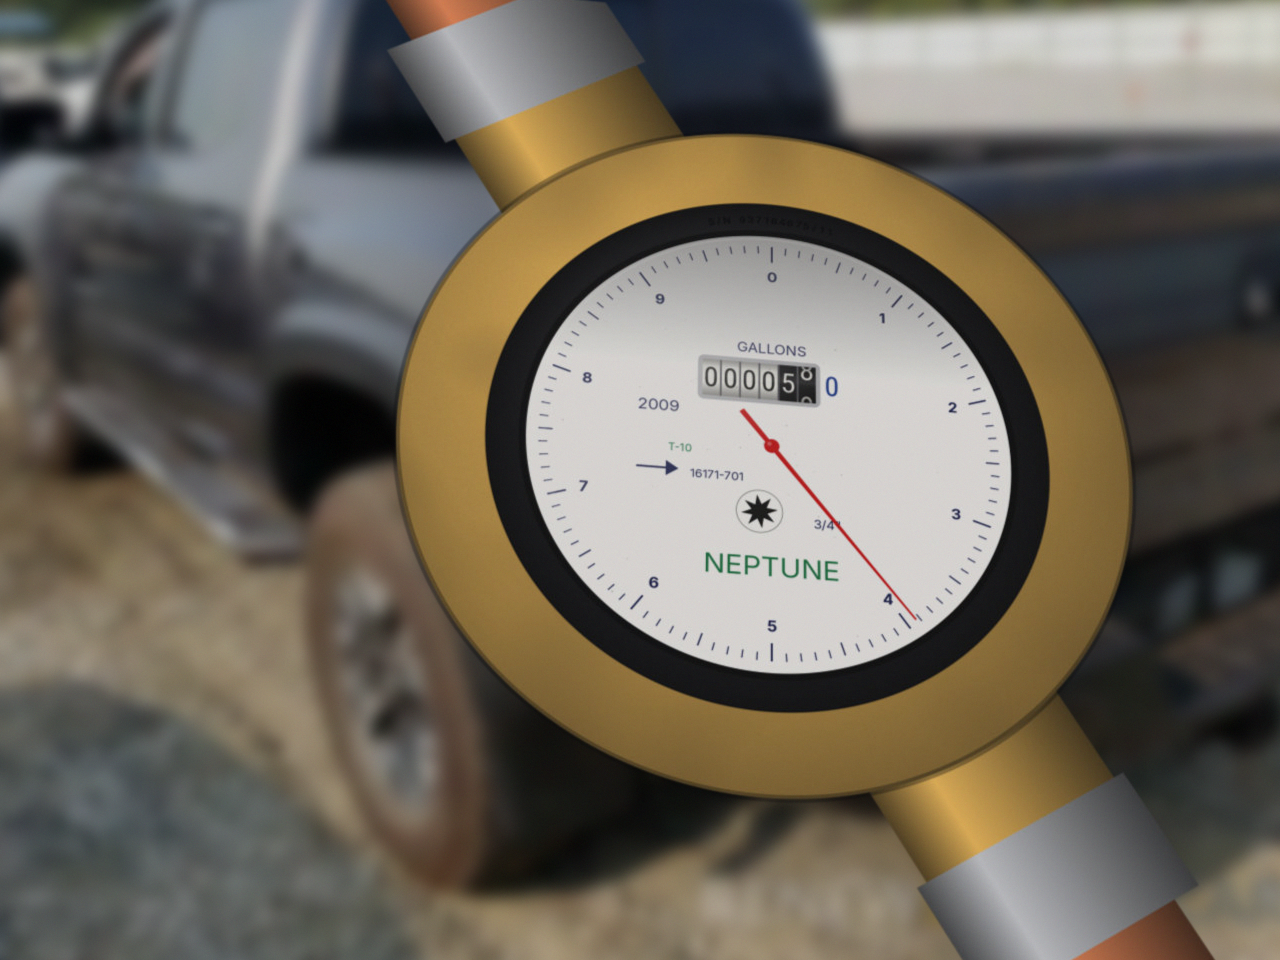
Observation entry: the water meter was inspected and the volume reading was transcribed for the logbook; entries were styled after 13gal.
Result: 583.9gal
